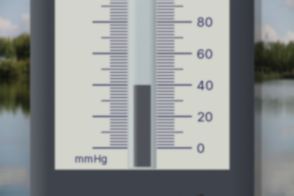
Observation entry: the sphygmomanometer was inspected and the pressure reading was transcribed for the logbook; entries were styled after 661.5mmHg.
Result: 40mmHg
